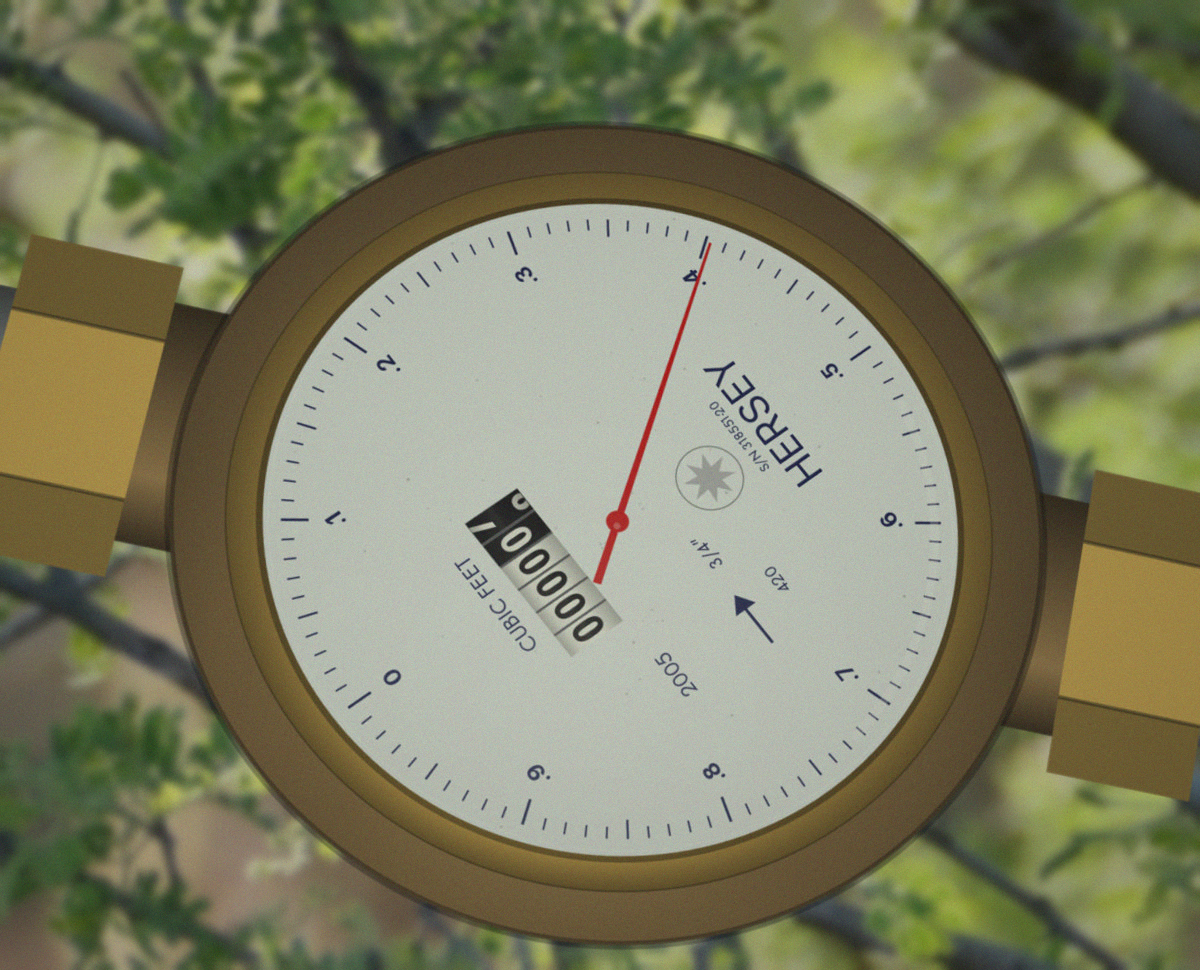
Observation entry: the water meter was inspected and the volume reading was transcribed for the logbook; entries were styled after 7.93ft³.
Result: 7.40ft³
